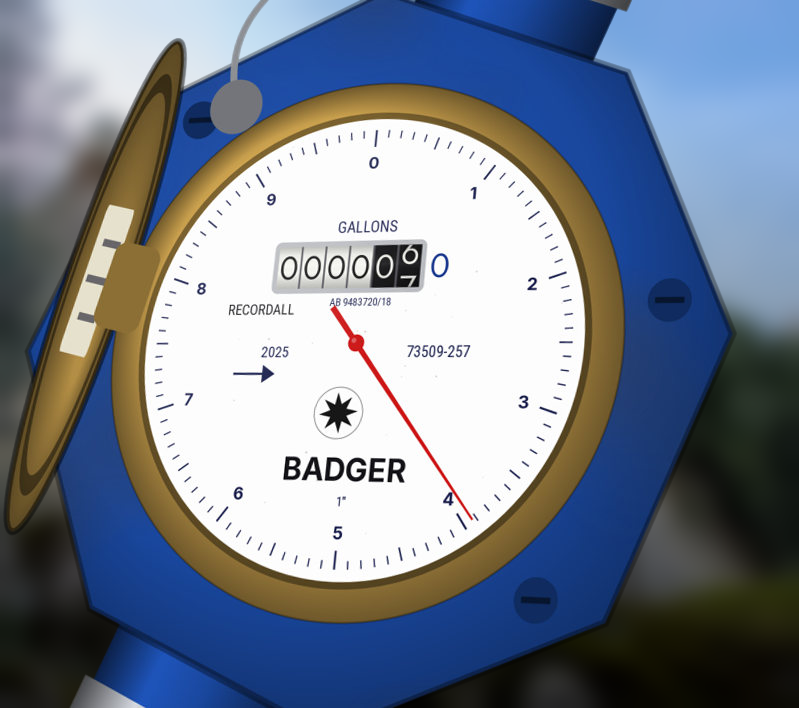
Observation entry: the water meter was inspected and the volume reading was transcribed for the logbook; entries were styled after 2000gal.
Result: 63.9gal
